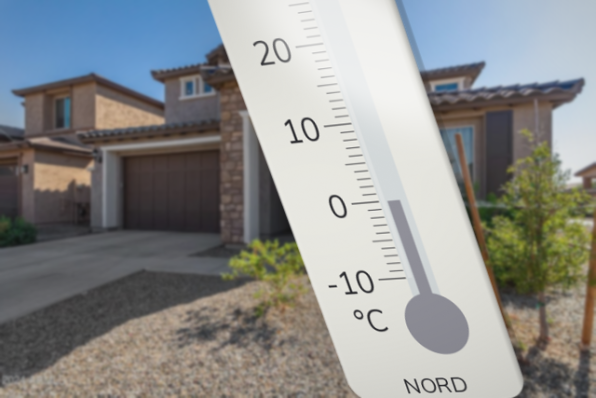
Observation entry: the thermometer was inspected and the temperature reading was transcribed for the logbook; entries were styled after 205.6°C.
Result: 0°C
